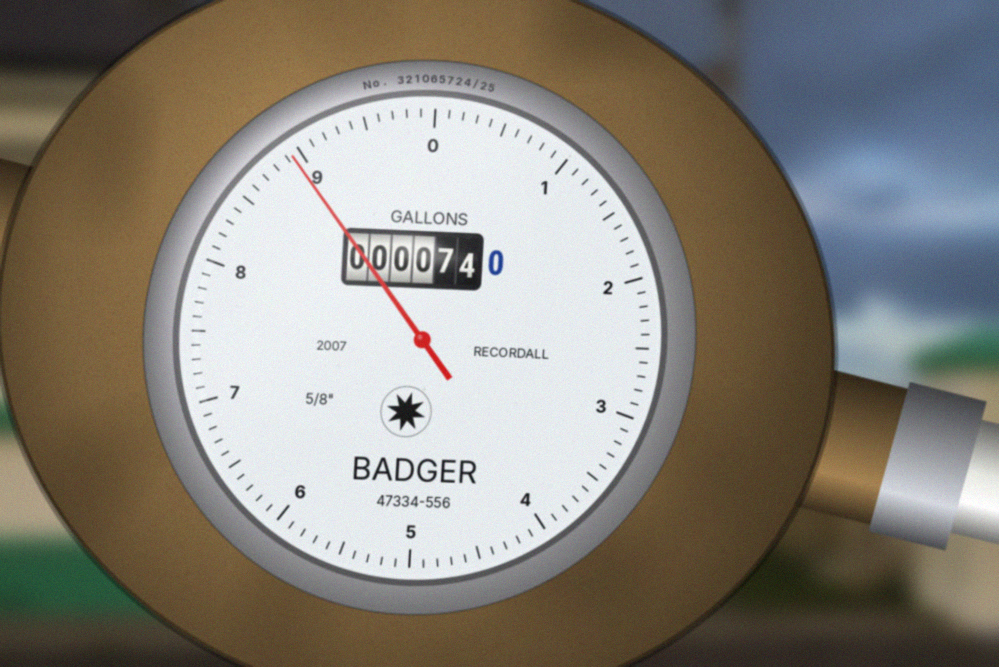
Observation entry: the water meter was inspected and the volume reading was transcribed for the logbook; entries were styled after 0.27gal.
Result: 738.9gal
